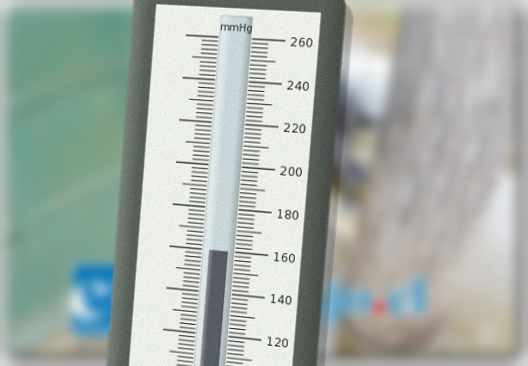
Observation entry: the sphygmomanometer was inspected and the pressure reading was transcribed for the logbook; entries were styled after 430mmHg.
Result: 160mmHg
